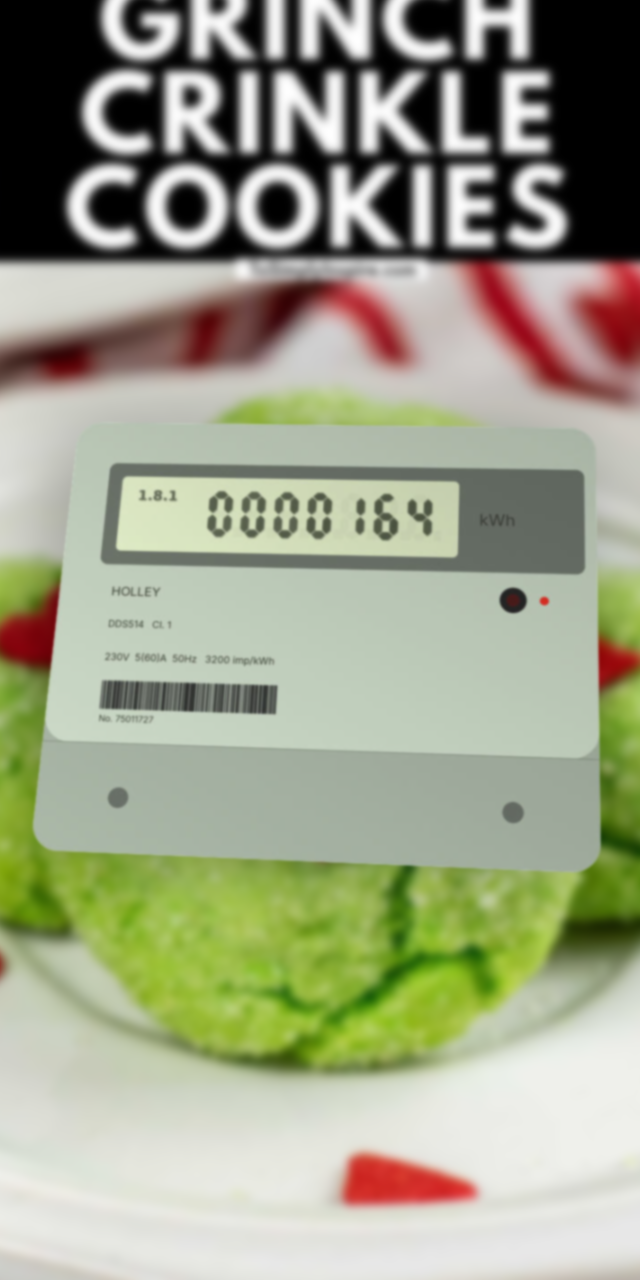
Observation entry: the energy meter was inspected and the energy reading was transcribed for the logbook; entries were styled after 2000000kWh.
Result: 164kWh
